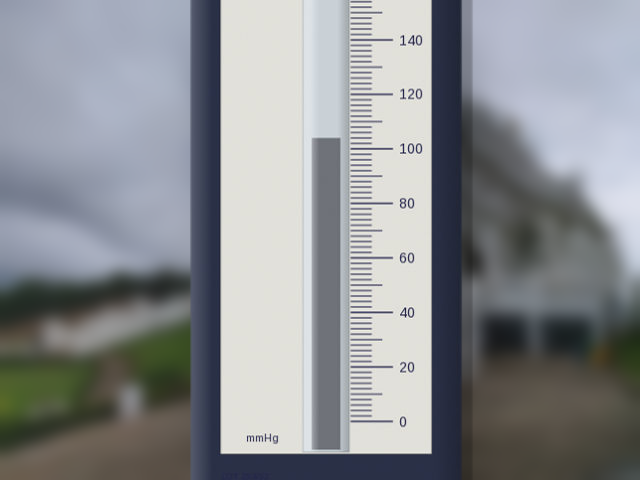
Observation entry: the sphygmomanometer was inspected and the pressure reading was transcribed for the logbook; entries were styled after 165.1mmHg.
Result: 104mmHg
